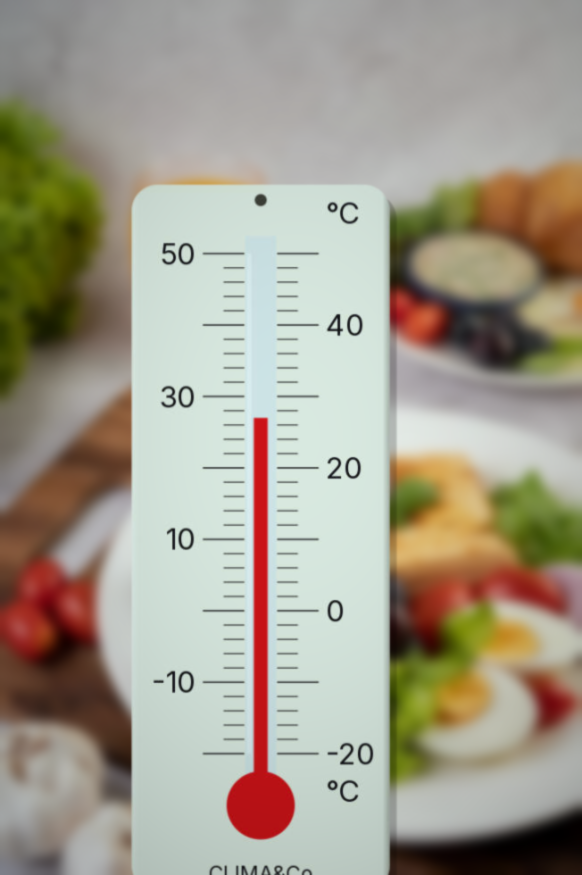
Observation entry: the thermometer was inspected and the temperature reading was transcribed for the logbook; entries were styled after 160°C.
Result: 27°C
